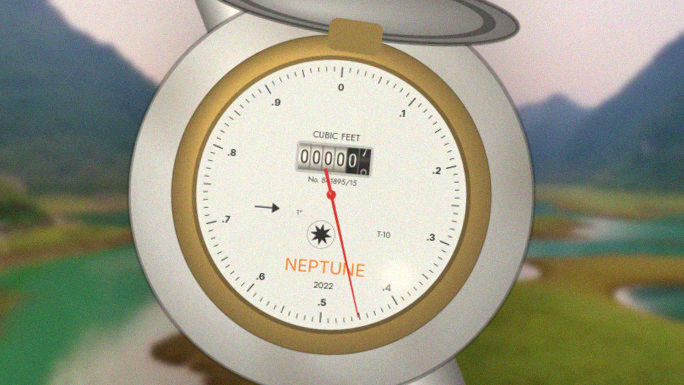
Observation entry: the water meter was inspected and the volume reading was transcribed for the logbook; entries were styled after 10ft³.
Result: 7.45ft³
